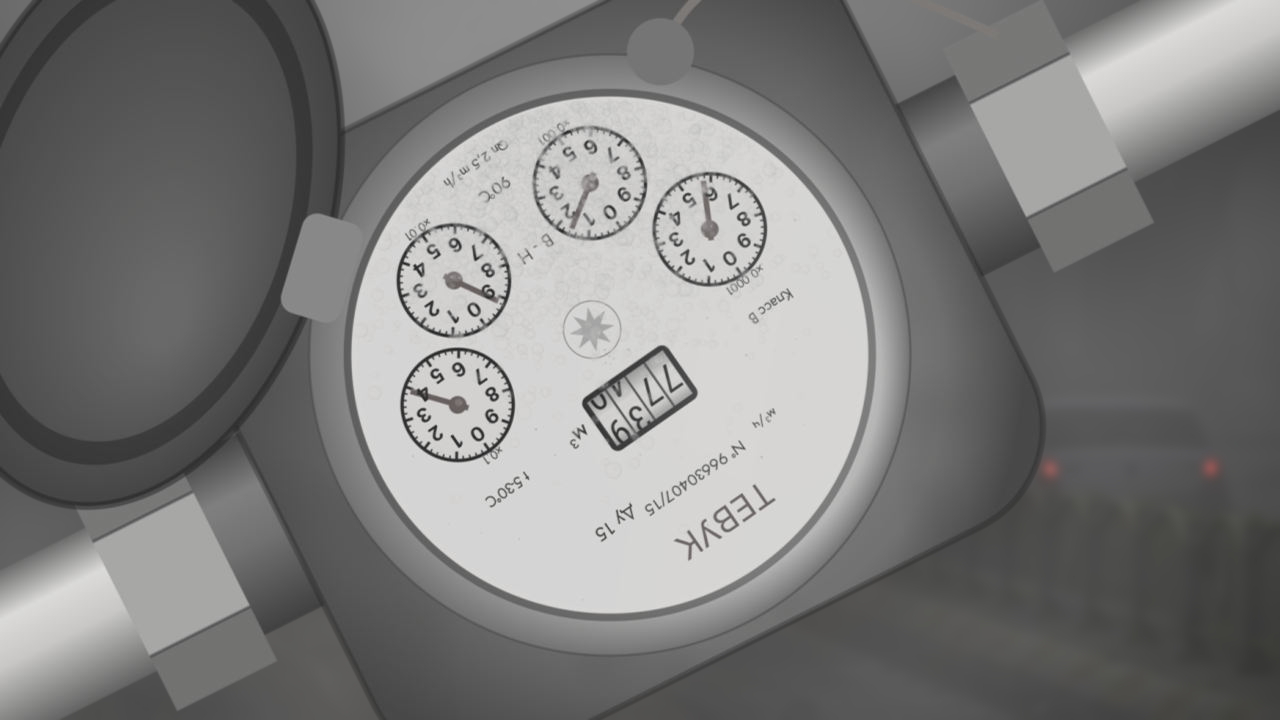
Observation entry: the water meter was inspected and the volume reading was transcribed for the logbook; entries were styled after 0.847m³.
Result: 7739.3915m³
